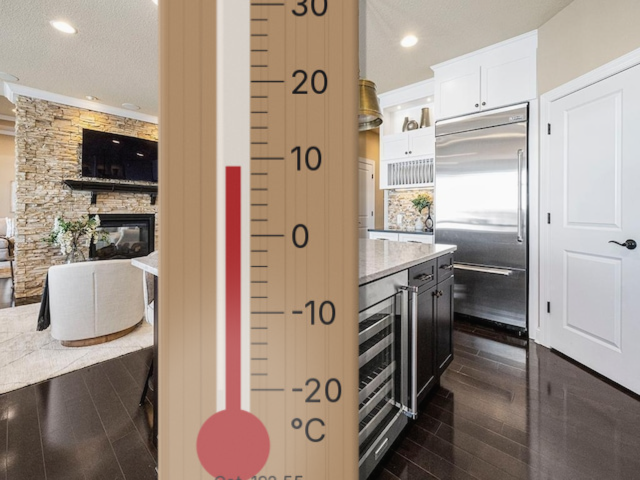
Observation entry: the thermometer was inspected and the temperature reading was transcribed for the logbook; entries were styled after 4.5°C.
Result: 9°C
